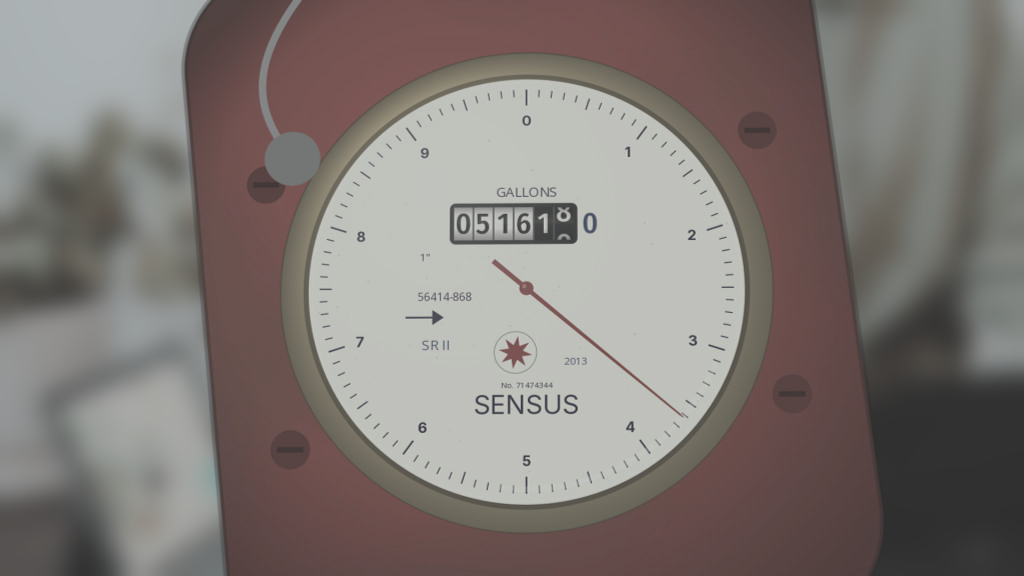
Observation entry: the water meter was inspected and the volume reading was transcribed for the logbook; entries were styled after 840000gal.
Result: 516183.6gal
